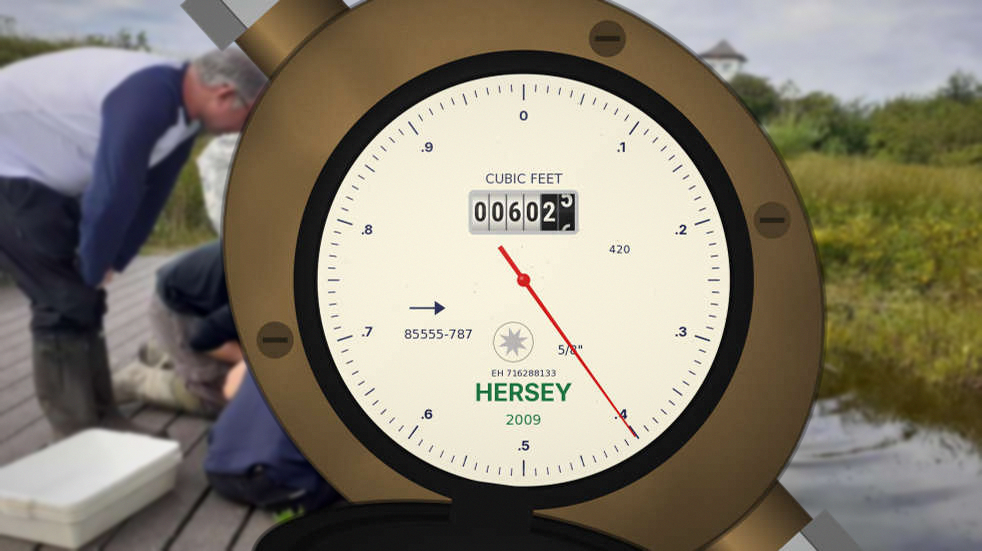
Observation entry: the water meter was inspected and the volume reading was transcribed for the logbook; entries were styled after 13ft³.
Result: 6025.40ft³
